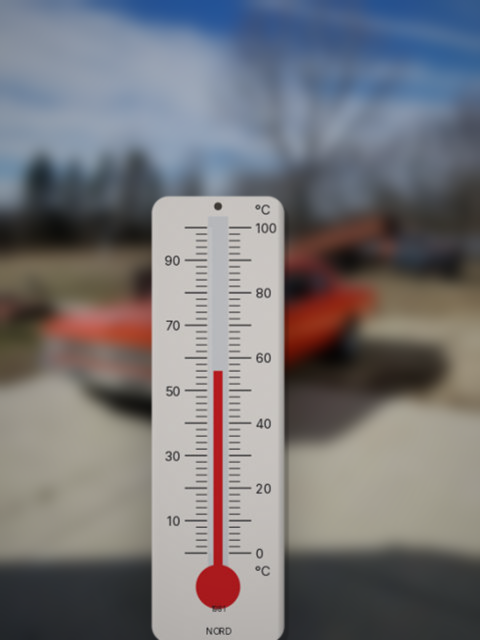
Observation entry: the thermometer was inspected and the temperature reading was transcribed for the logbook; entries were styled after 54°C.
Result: 56°C
